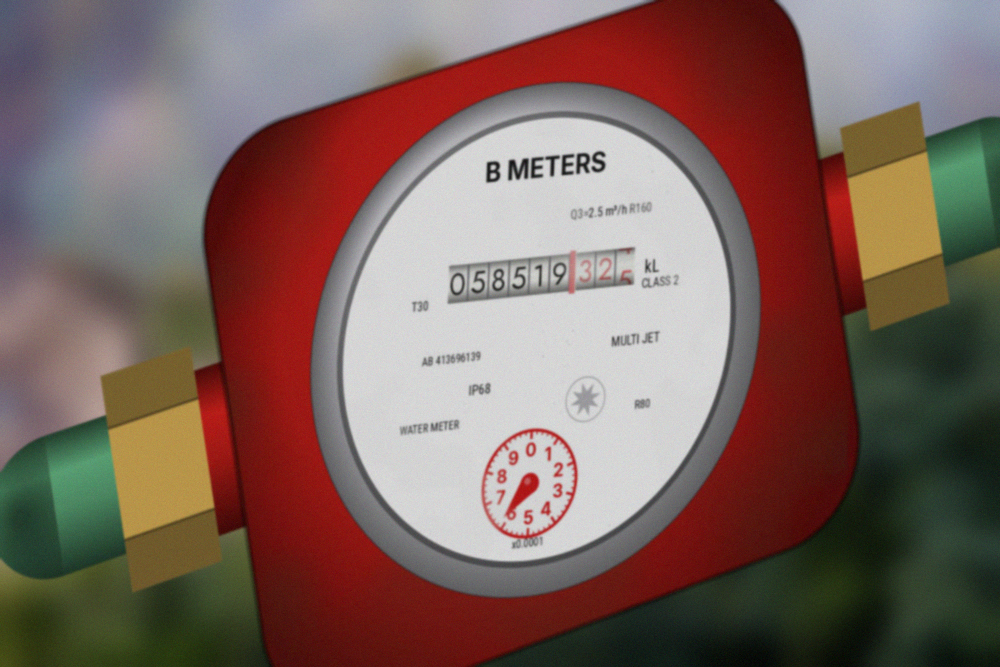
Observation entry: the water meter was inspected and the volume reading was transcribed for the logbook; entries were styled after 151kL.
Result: 58519.3246kL
